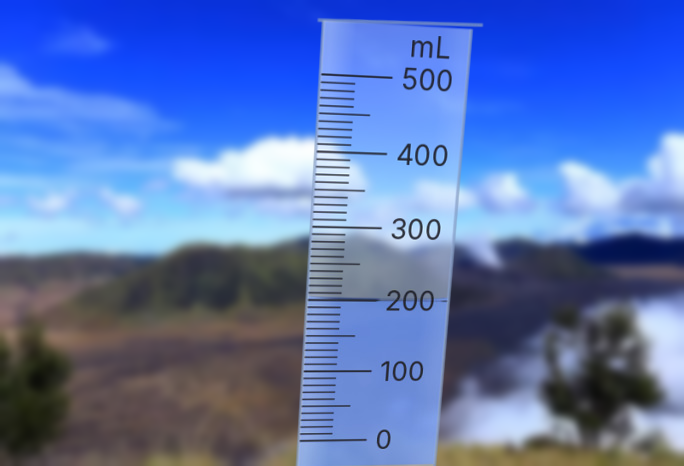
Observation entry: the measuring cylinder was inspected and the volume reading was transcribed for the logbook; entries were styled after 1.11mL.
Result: 200mL
